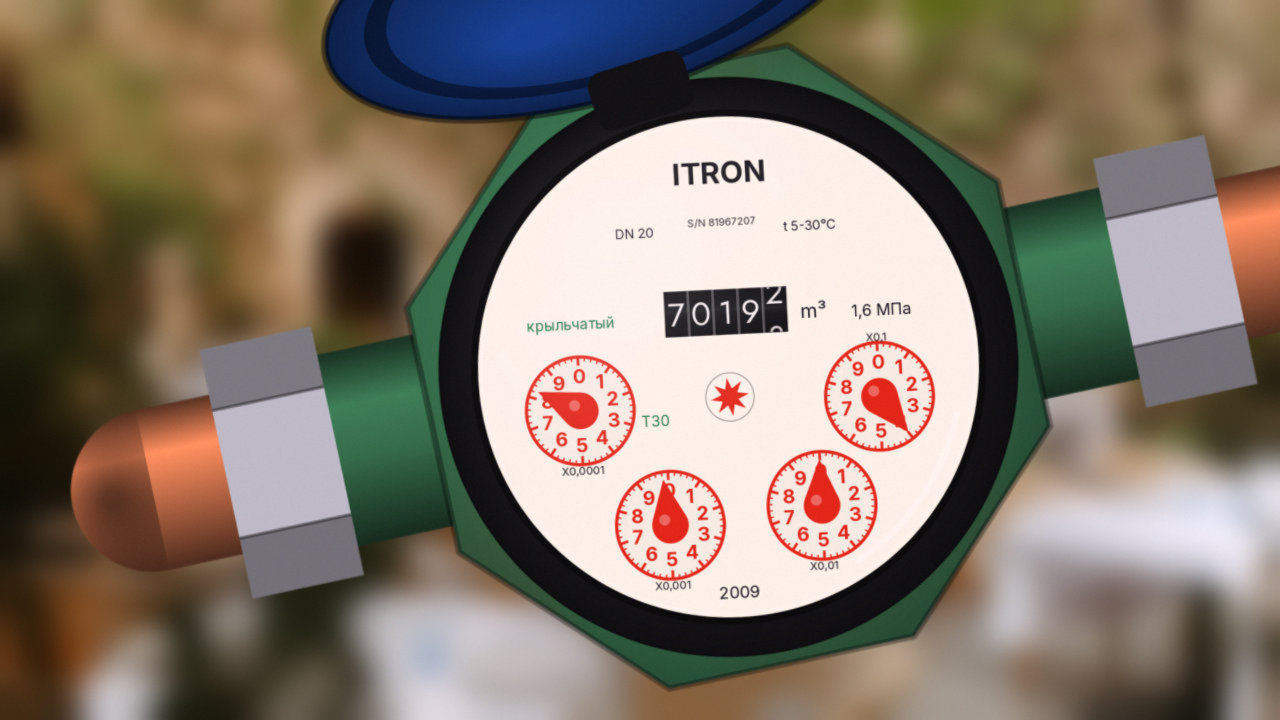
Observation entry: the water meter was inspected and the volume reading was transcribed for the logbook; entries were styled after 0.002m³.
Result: 70192.3998m³
